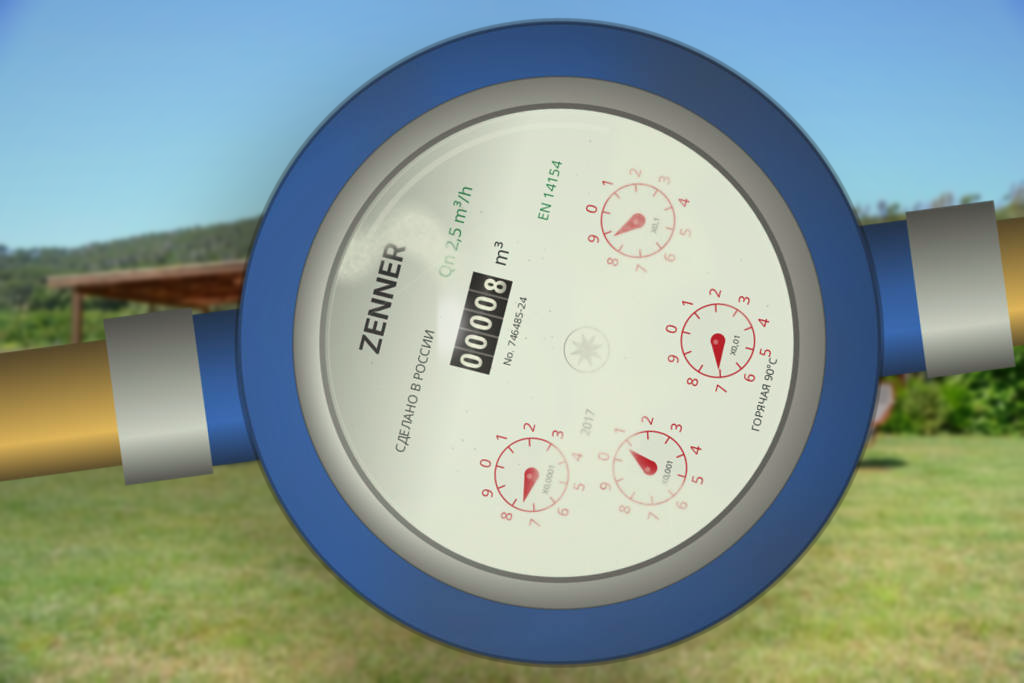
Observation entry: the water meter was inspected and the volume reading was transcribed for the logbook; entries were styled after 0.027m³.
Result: 7.8707m³
